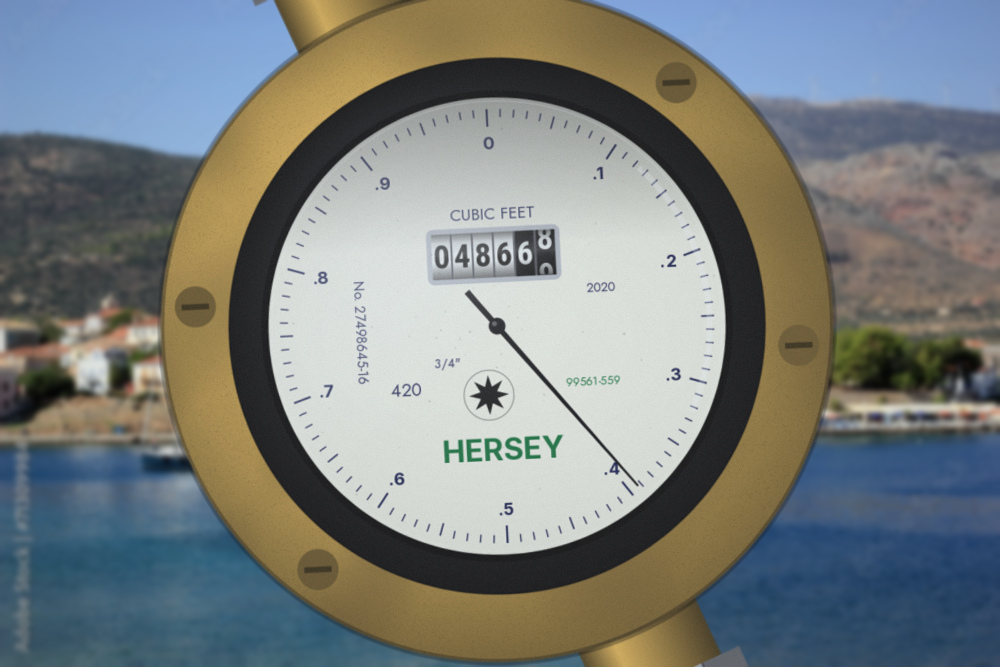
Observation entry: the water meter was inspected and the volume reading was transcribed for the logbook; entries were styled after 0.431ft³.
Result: 48668.39ft³
